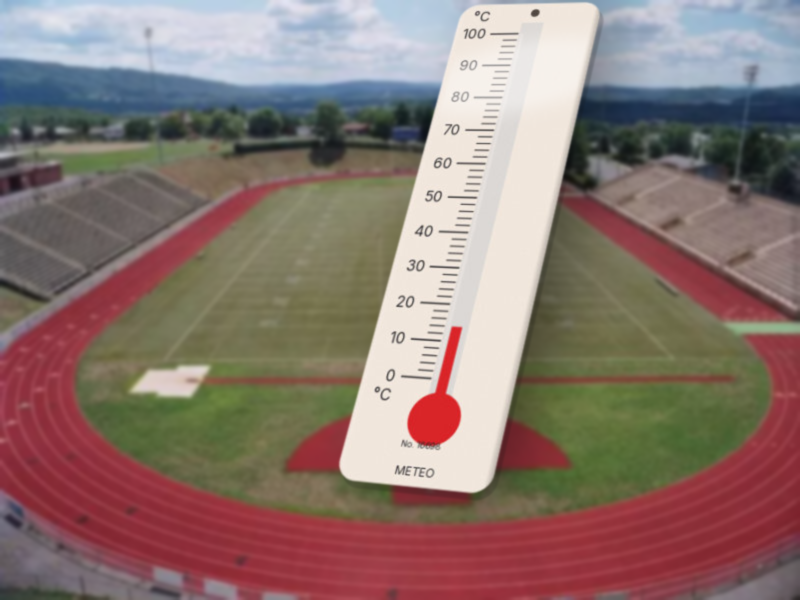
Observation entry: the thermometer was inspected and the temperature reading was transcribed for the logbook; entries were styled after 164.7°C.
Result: 14°C
